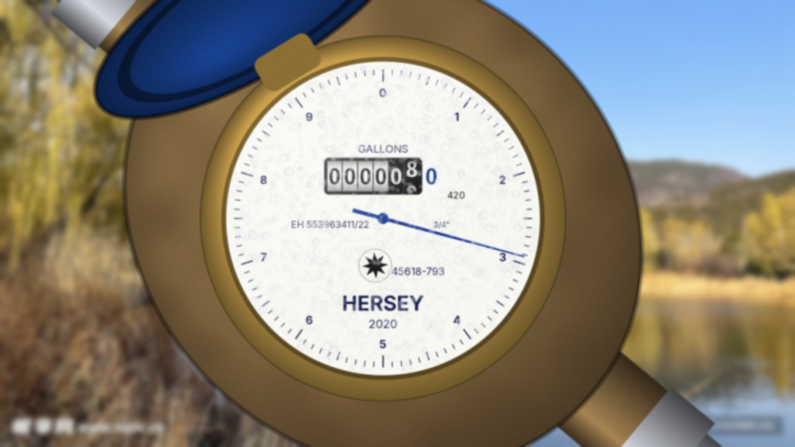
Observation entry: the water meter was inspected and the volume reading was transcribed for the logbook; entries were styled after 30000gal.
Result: 82.9gal
